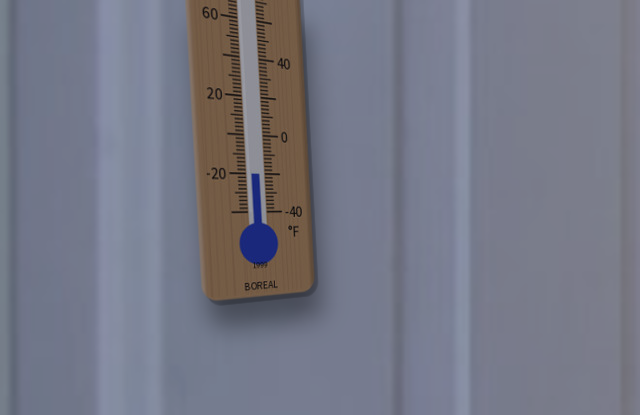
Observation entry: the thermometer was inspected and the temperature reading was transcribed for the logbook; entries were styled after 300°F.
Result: -20°F
